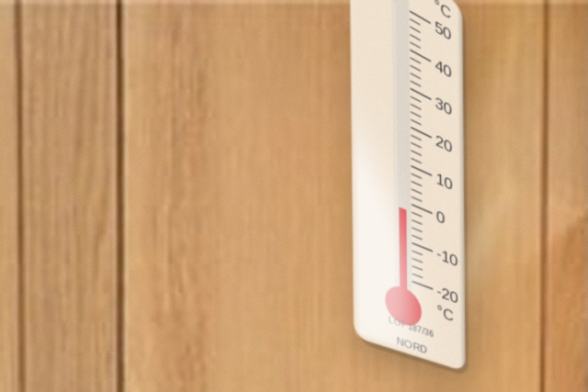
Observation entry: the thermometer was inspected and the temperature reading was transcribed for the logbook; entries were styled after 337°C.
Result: -2°C
